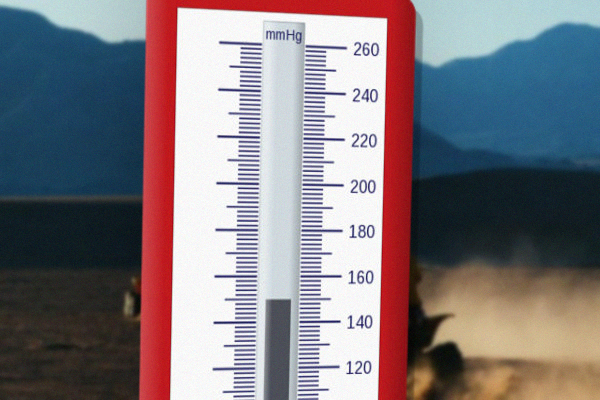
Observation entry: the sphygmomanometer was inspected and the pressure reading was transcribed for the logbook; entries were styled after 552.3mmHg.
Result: 150mmHg
